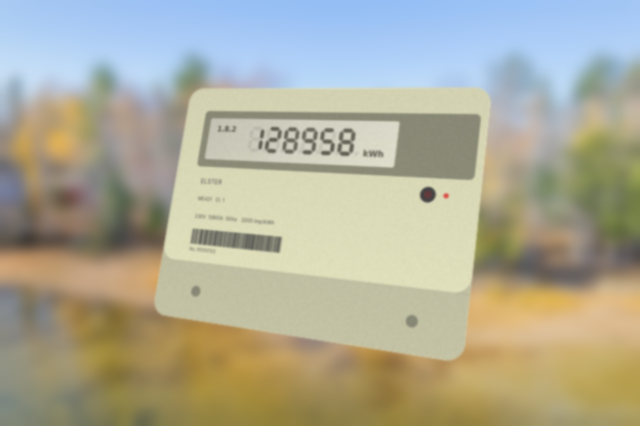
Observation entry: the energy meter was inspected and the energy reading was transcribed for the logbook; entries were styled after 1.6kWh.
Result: 128958kWh
